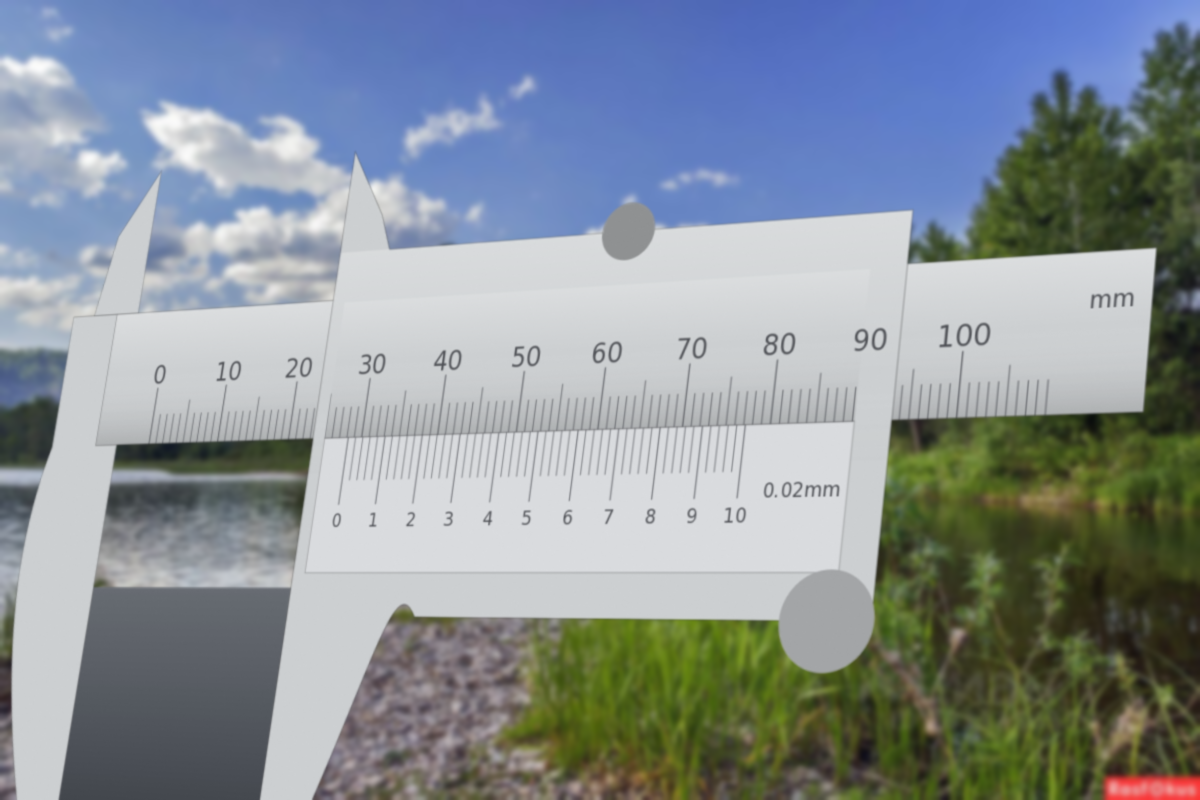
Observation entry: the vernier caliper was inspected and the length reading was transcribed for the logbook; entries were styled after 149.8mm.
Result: 28.2mm
